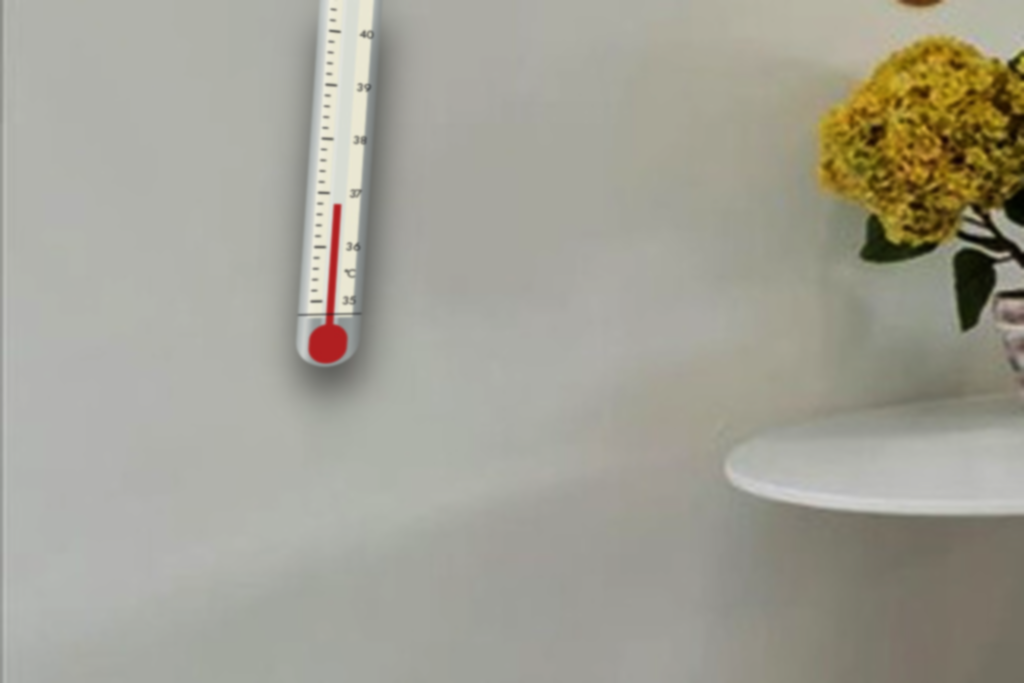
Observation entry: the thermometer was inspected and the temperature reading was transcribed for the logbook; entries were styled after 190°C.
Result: 36.8°C
